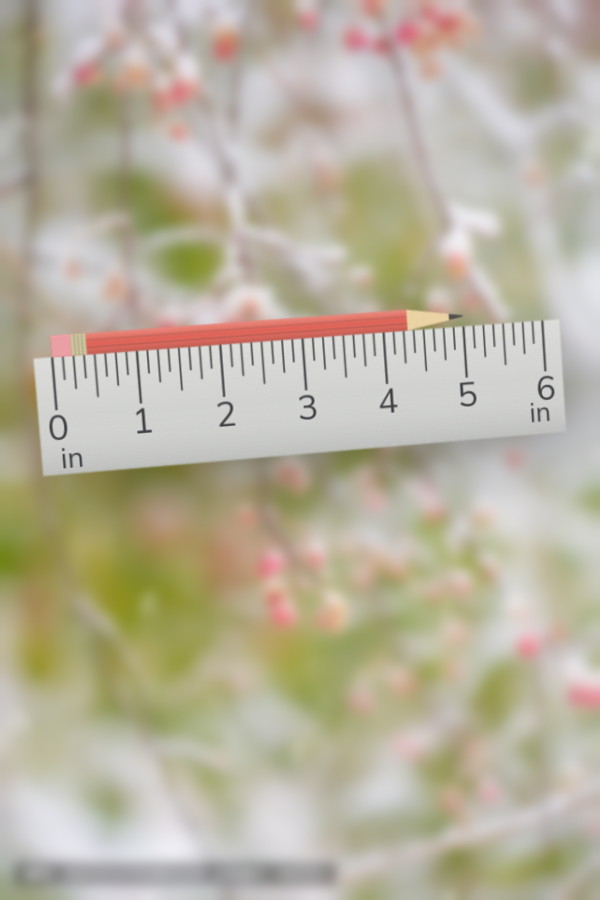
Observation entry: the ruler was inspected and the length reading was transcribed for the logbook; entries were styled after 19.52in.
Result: 5in
